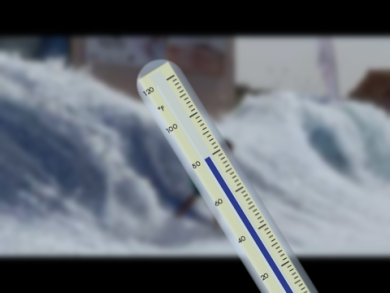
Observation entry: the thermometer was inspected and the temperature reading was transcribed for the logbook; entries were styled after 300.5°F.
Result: 80°F
